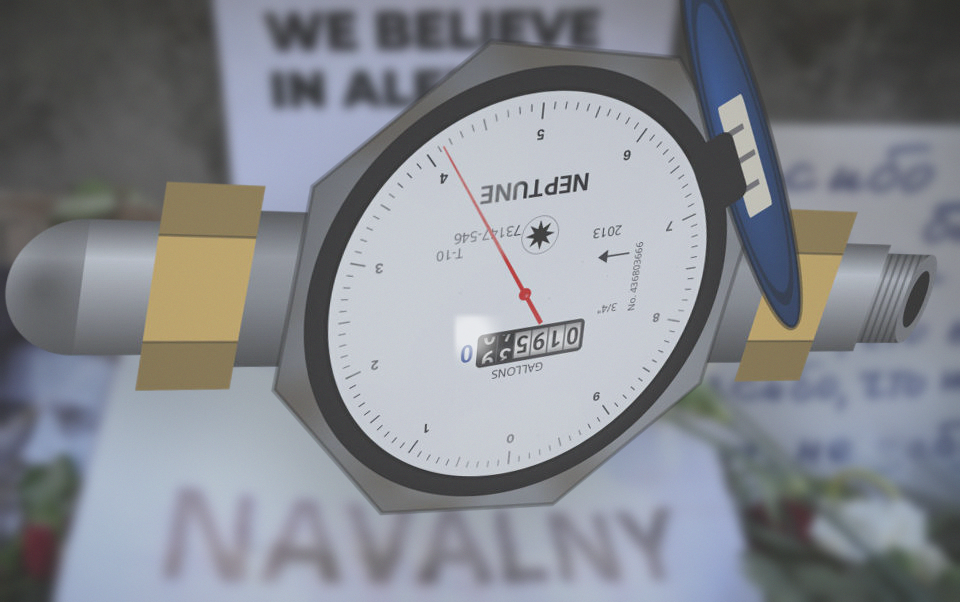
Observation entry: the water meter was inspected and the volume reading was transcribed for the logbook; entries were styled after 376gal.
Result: 195394.1gal
